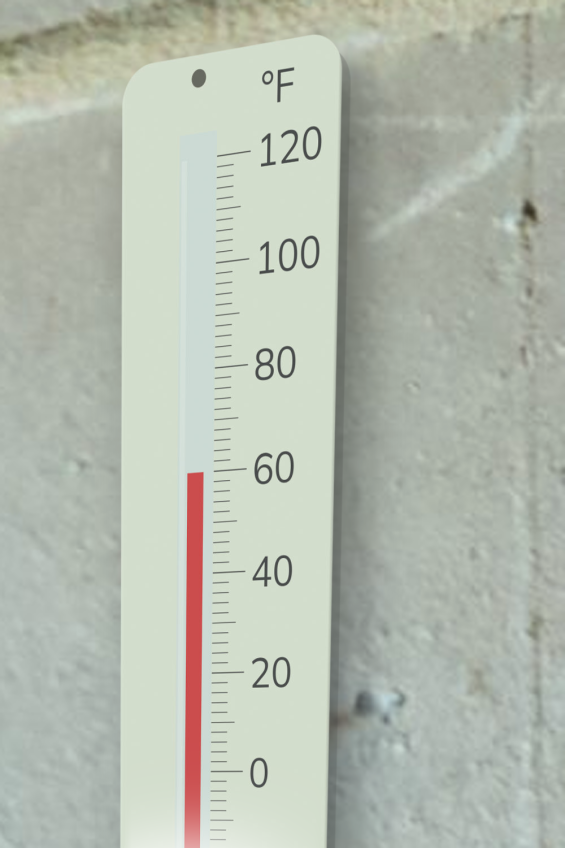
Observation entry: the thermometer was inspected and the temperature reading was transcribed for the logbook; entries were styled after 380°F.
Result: 60°F
